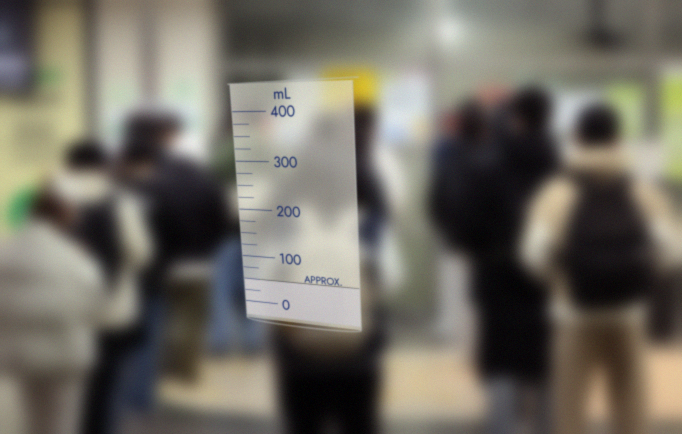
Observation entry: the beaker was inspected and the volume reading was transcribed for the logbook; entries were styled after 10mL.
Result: 50mL
